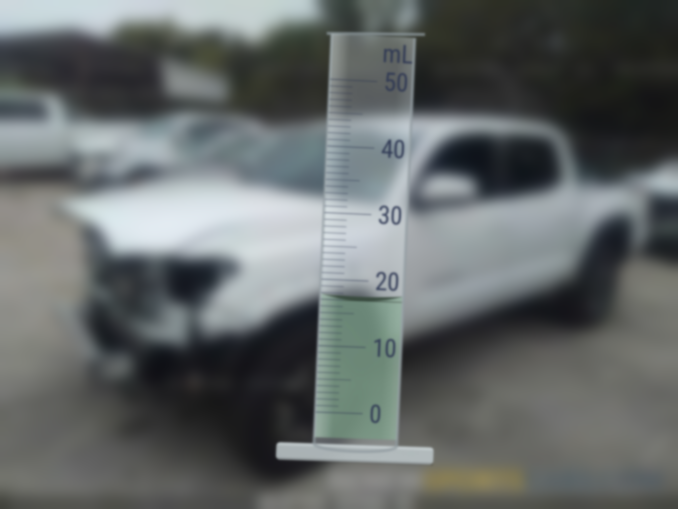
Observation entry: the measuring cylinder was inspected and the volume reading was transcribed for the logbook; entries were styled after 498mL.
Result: 17mL
